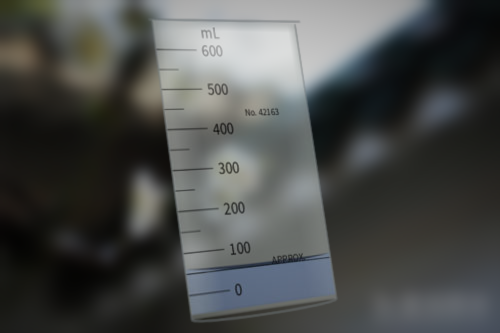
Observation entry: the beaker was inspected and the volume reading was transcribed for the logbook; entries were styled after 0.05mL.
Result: 50mL
